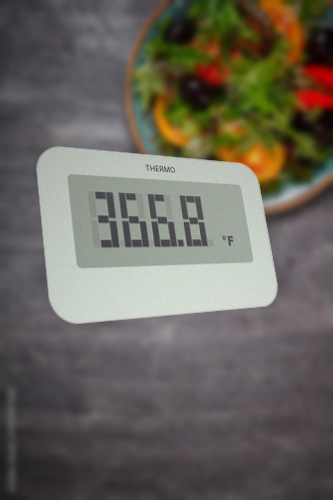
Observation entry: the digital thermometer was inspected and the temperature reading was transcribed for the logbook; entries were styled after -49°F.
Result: 366.8°F
